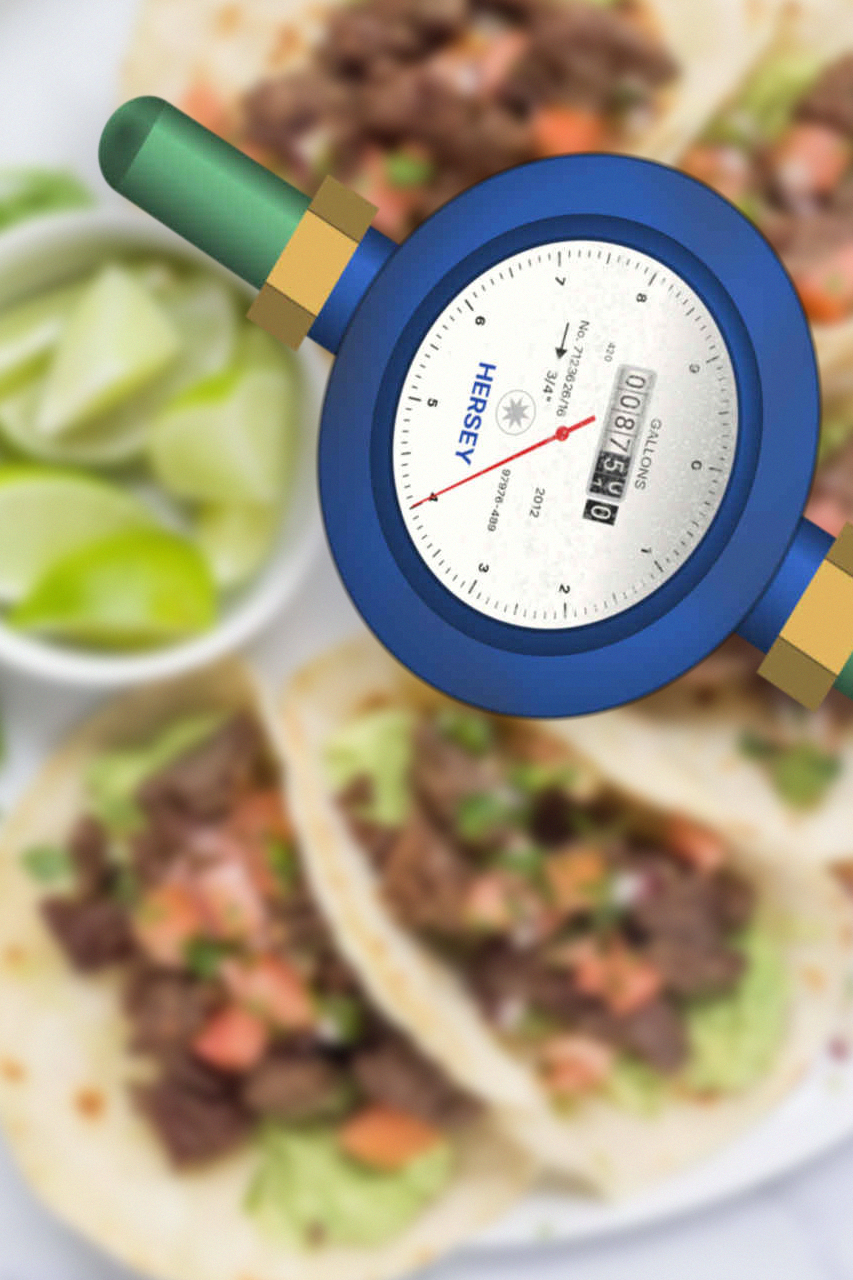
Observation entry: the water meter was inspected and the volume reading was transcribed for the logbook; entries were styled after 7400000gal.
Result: 87504.0gal
